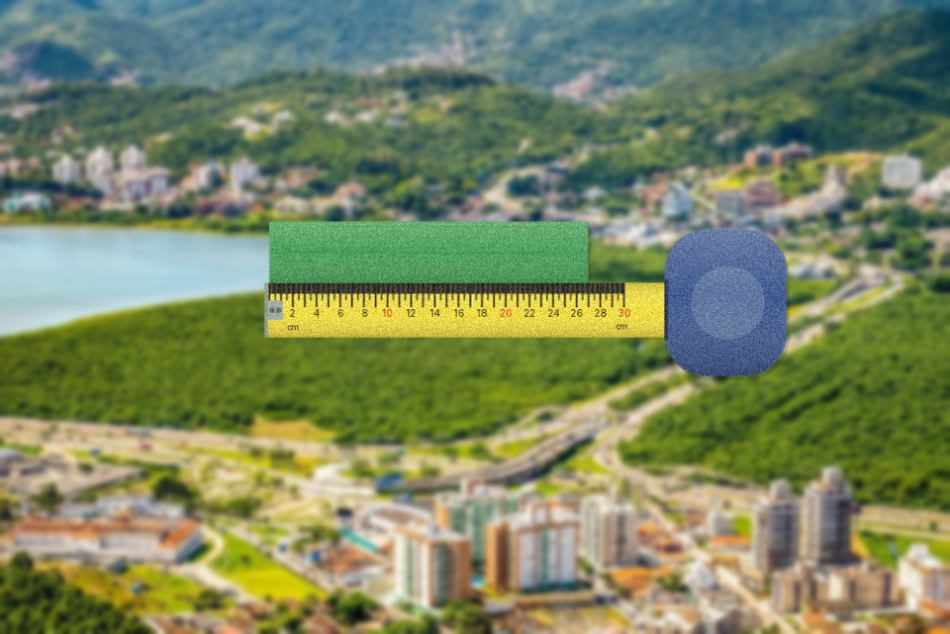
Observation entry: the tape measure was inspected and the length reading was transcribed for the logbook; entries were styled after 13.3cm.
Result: 27cm
